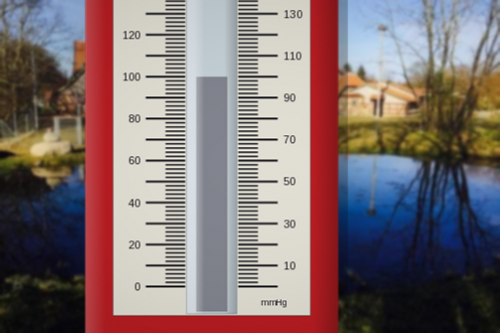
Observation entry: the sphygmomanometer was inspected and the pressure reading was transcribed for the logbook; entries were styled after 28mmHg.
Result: 100mmHg
